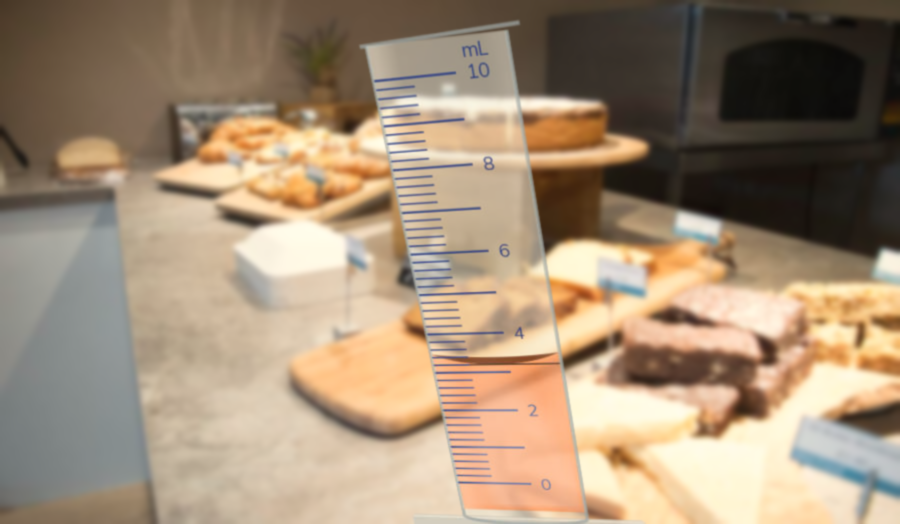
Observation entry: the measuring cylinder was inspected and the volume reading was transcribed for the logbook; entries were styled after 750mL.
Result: 3.2mL
